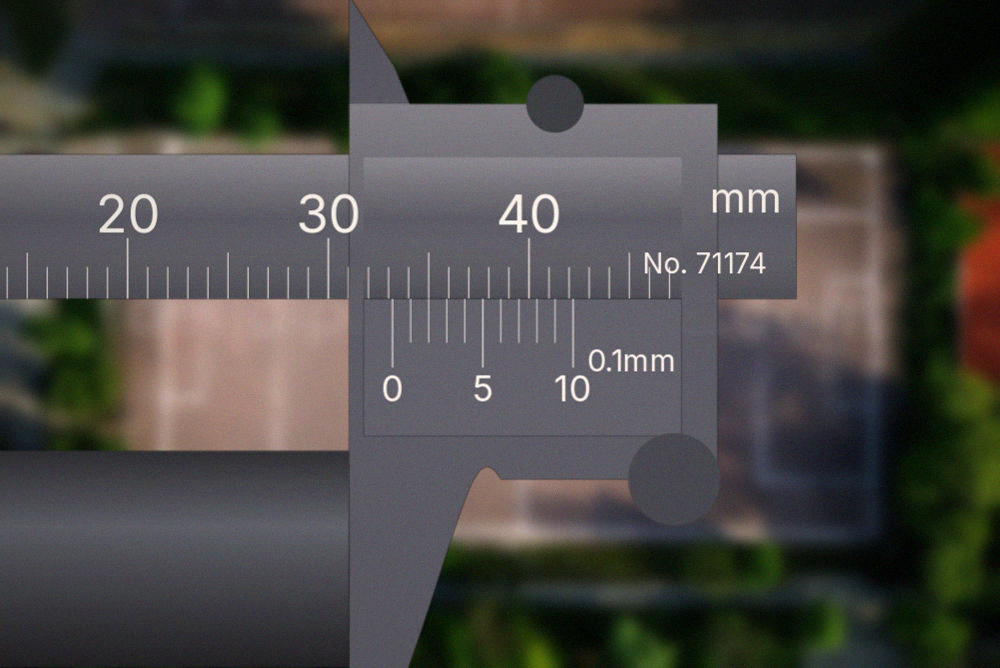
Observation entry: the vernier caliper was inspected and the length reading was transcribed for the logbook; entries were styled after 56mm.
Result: 33.2mm
